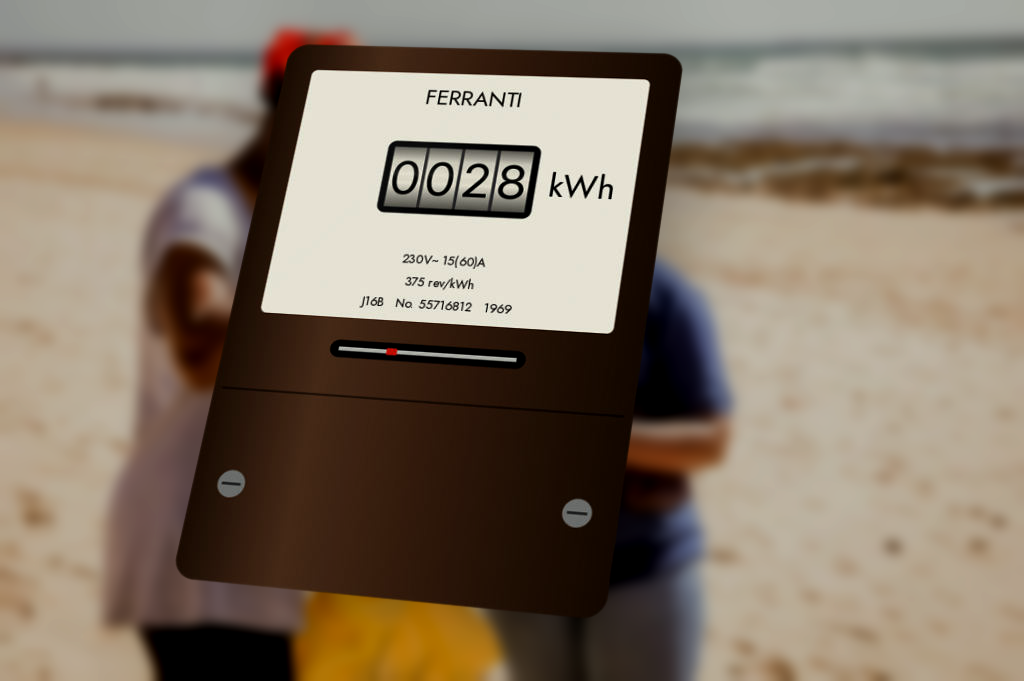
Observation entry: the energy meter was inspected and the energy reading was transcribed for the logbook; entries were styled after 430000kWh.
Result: 28kWh
